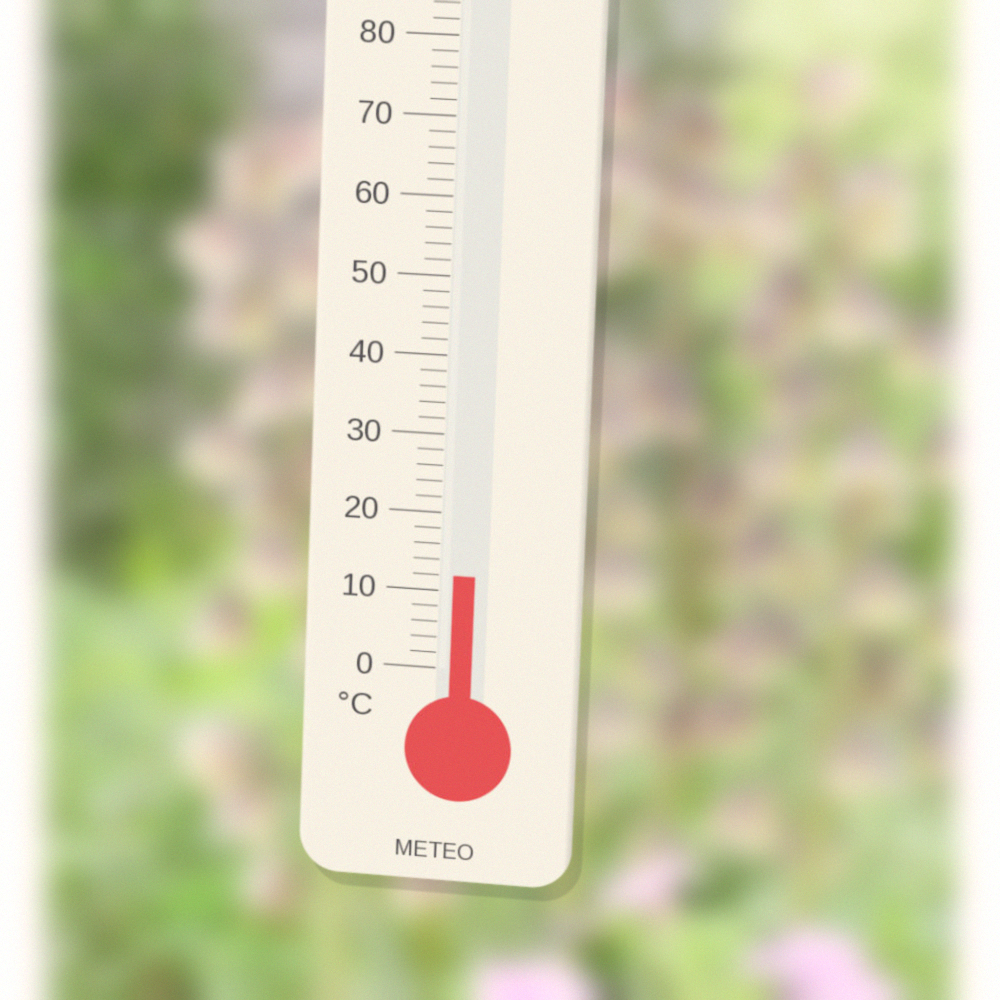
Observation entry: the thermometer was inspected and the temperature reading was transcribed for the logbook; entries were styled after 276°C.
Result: 12°C
